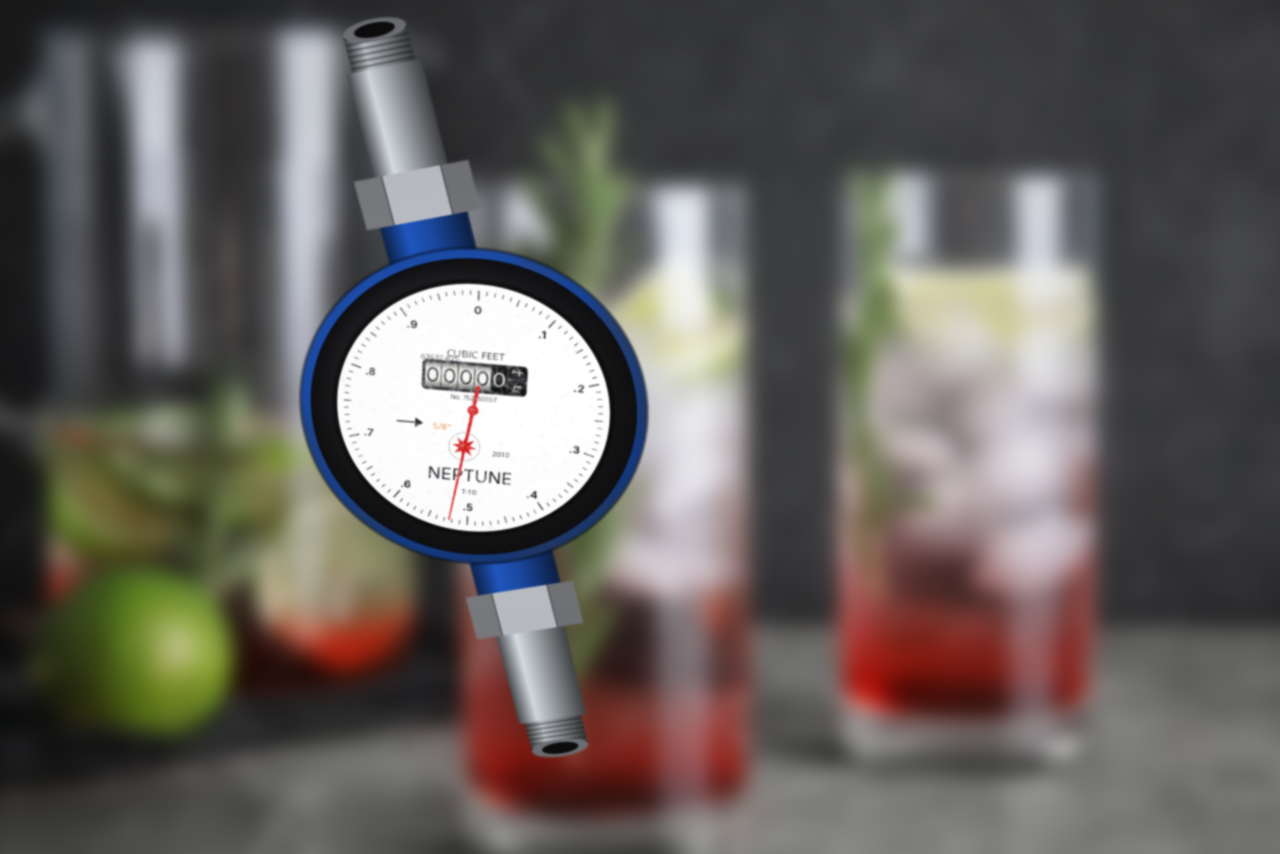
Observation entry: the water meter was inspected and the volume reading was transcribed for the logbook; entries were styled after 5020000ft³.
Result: 4.52ft³
